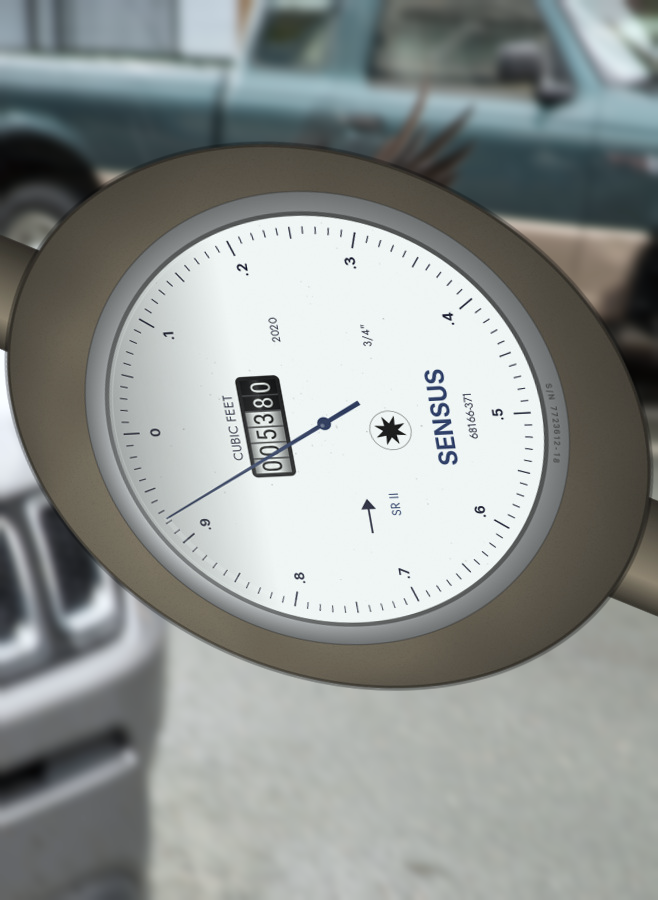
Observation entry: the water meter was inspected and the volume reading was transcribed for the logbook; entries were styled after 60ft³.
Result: 5379.92ft³
